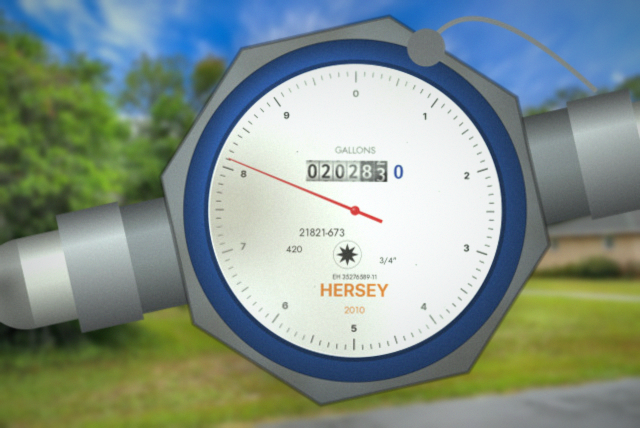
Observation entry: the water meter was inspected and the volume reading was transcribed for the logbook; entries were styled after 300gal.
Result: 202828.1gal
